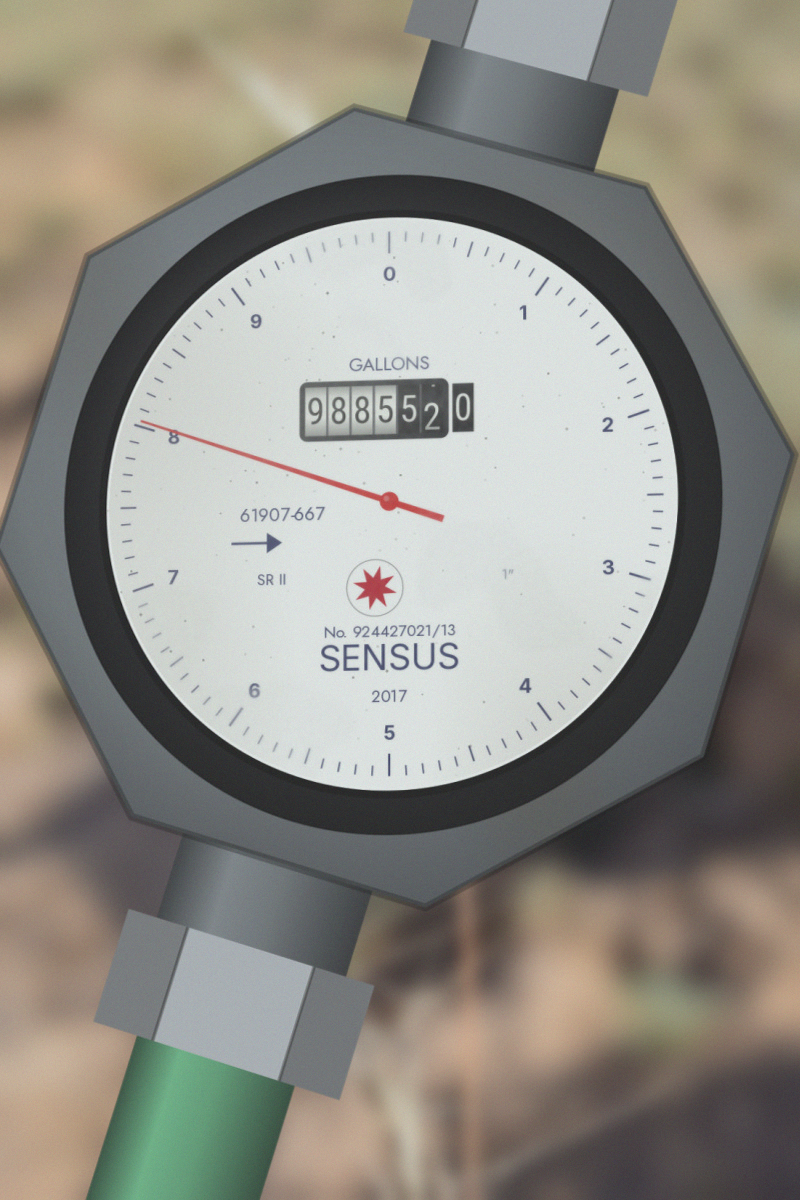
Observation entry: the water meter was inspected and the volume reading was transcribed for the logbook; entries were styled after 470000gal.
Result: 9885518.0gal
